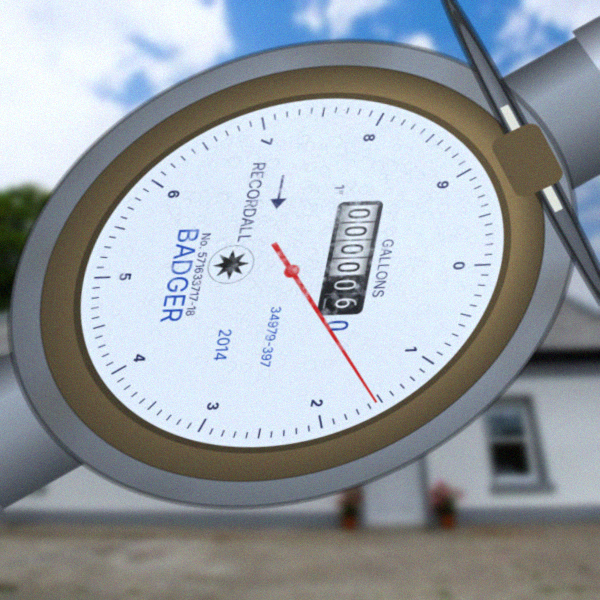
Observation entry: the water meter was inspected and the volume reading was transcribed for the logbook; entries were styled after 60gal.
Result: 61.5gal
